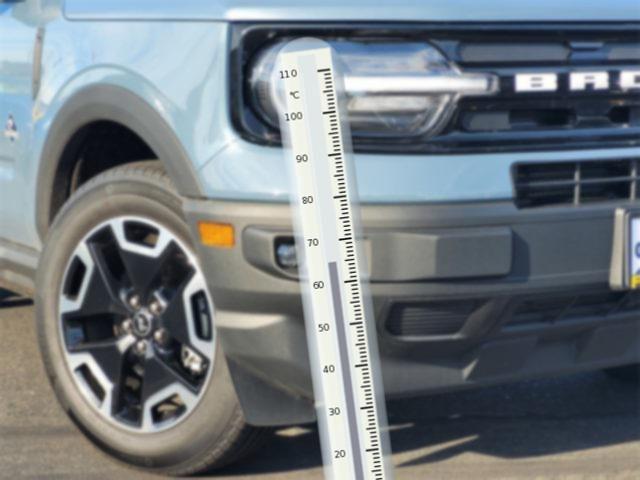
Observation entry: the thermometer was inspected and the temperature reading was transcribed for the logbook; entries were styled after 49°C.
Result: 65°C
